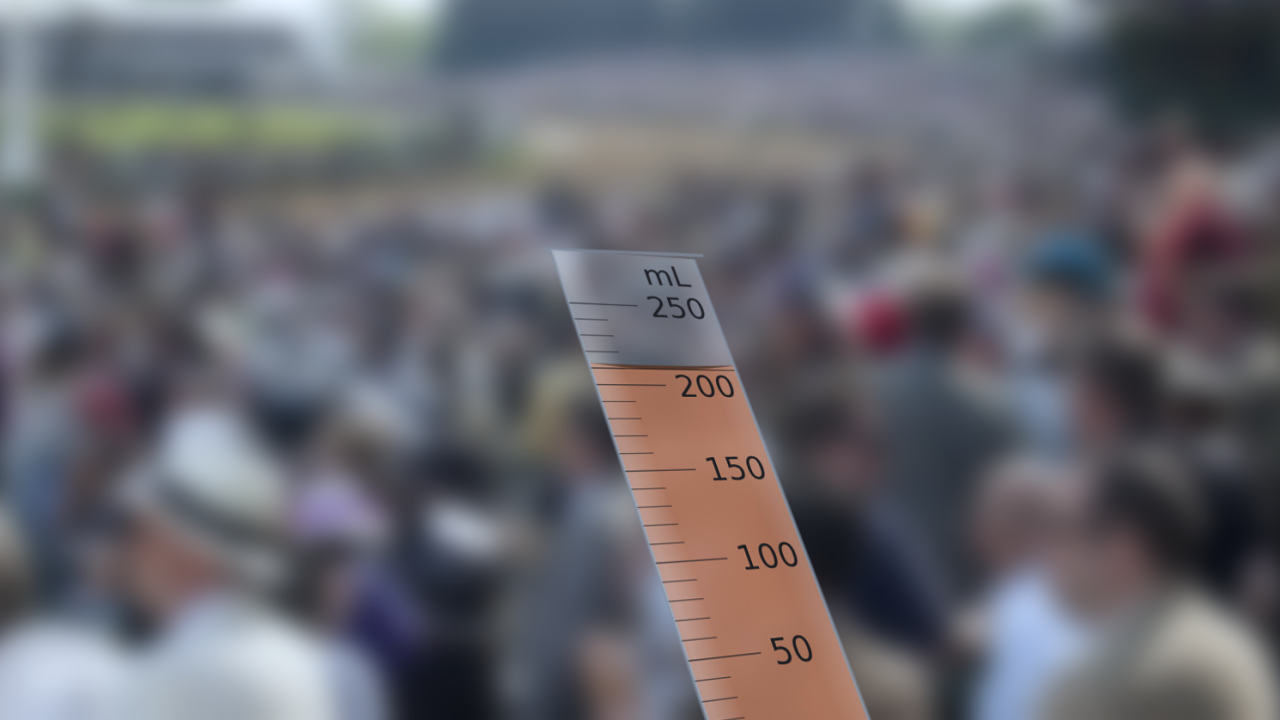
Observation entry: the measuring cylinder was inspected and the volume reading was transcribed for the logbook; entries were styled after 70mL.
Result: 210mL
